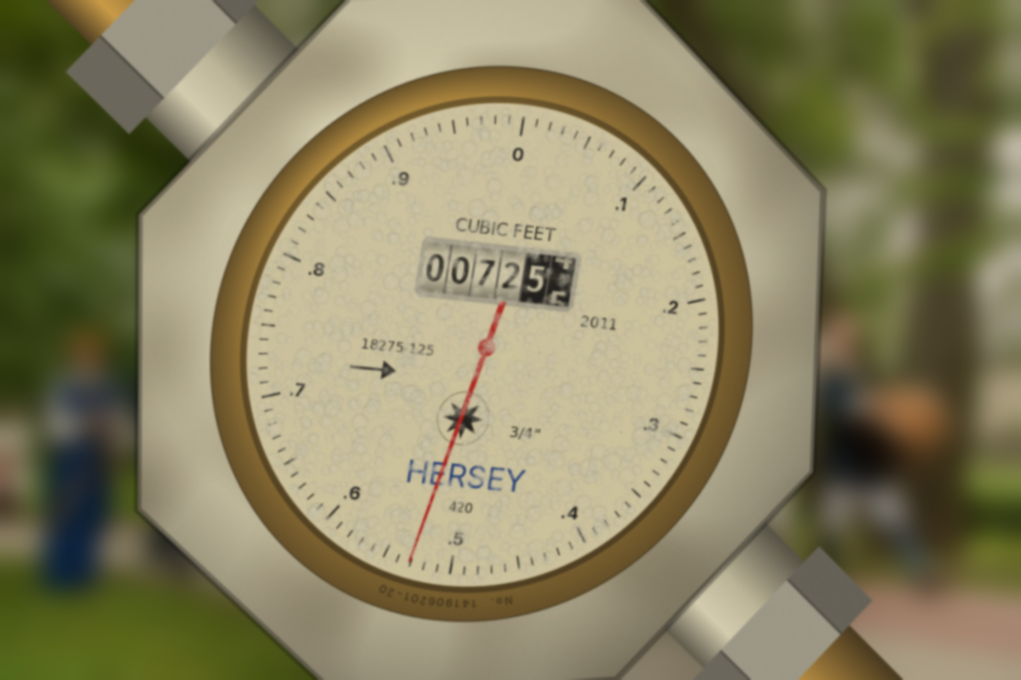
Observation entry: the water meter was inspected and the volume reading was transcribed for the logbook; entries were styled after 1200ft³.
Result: 7254.53ft³
